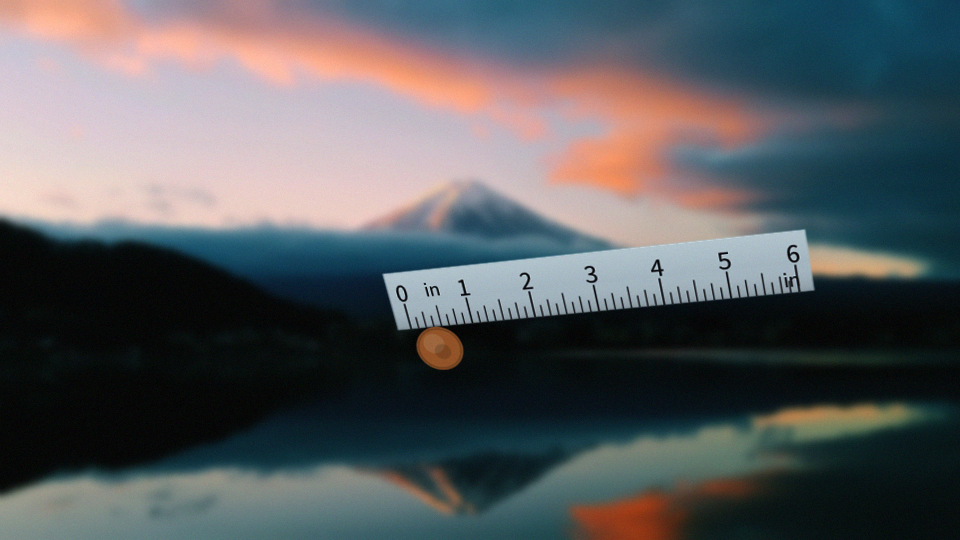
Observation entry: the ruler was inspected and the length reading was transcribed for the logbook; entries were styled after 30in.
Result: 0.75in
